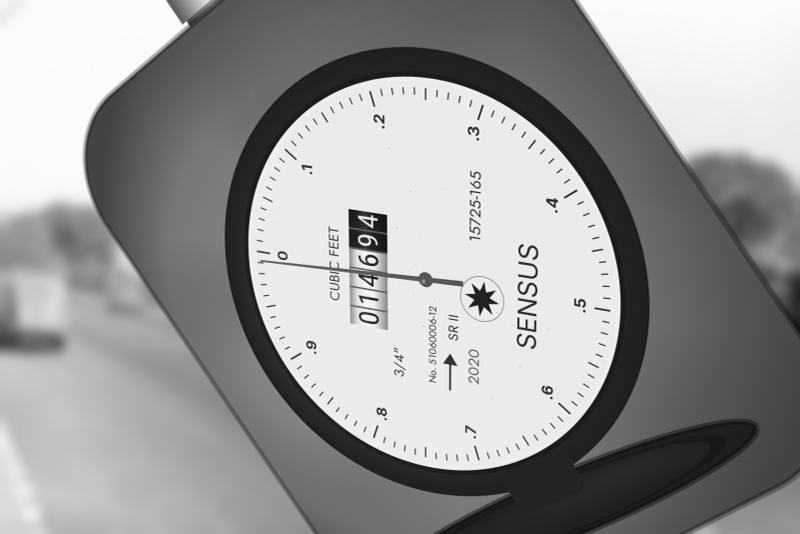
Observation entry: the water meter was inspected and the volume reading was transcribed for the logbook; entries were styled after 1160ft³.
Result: 14693.99ft³
